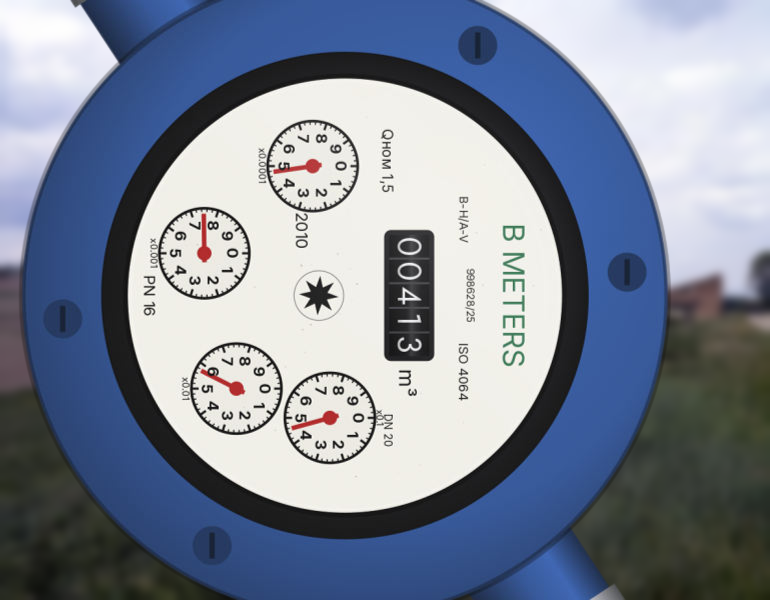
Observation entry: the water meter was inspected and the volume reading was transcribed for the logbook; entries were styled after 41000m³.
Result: 413.4574m³
